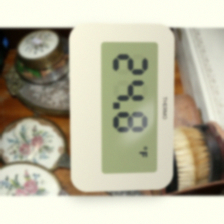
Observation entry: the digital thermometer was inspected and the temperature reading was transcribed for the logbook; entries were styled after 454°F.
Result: 24.8°F
